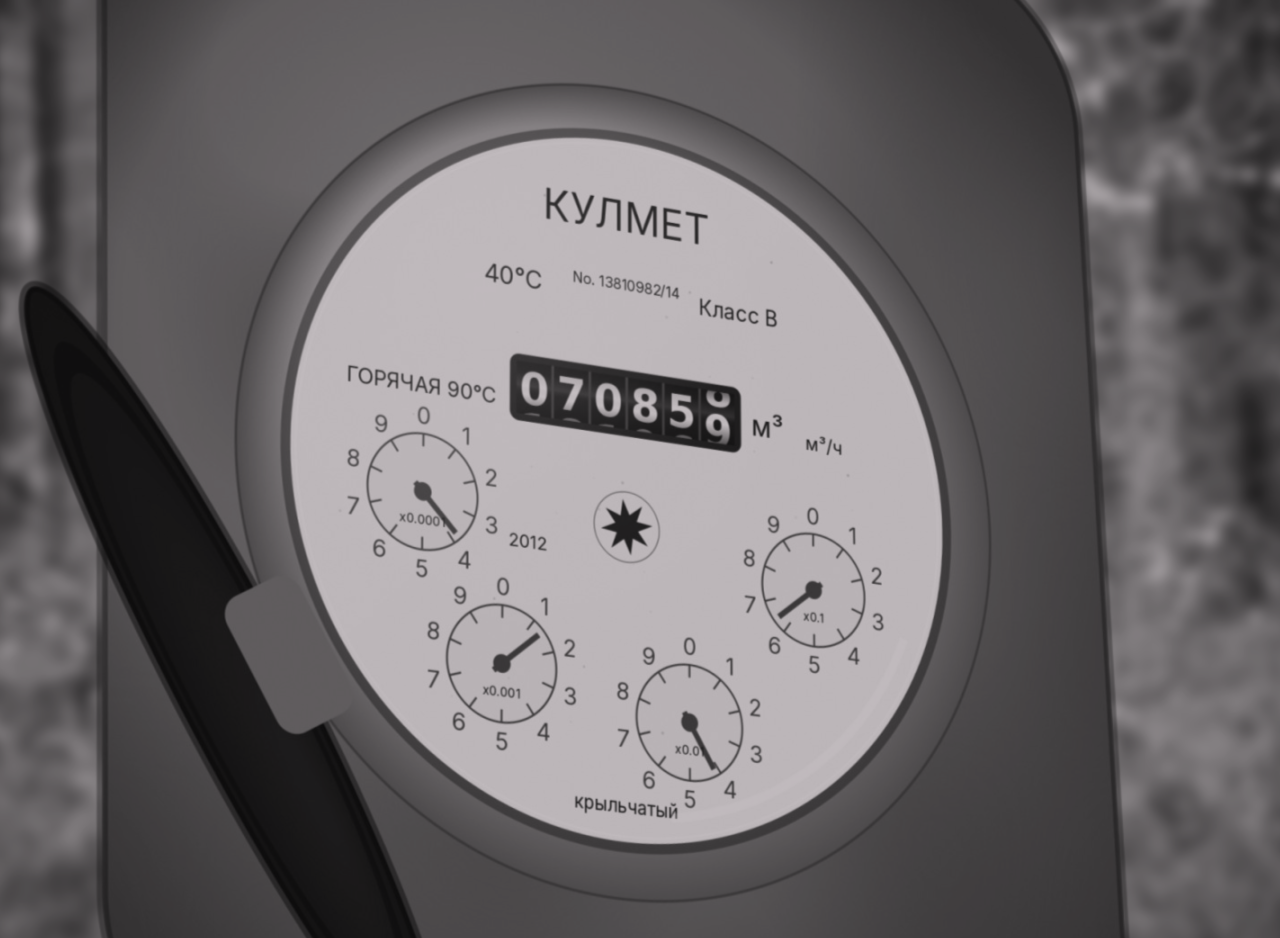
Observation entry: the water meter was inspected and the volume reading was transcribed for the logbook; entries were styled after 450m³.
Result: 70858.6413m³
